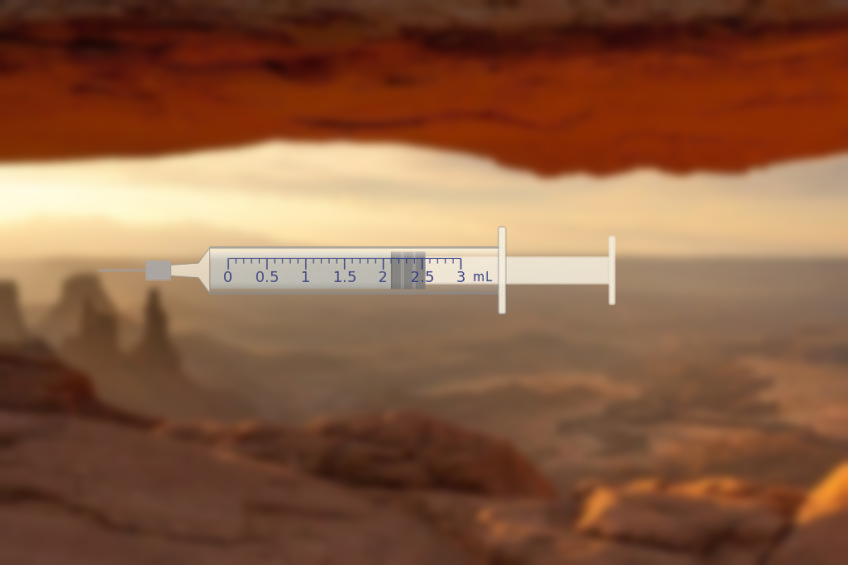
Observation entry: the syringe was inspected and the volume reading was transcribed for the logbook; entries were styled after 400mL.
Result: 2.1mL
